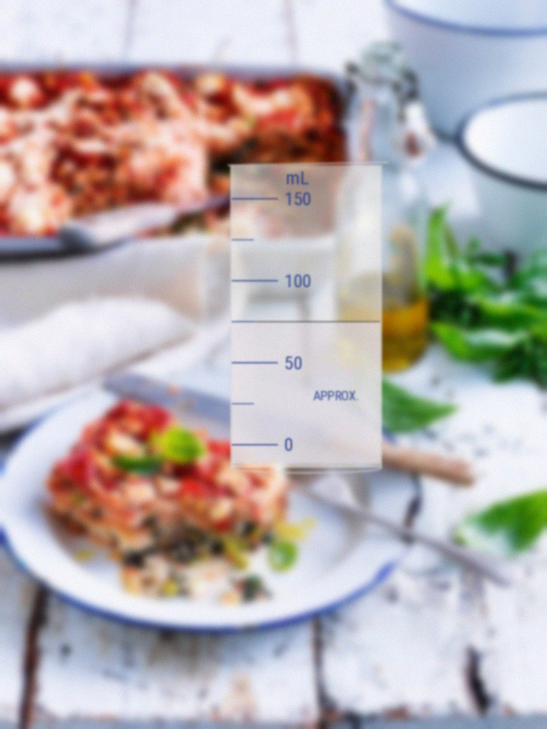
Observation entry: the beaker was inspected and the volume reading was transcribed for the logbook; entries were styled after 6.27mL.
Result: 75mL
